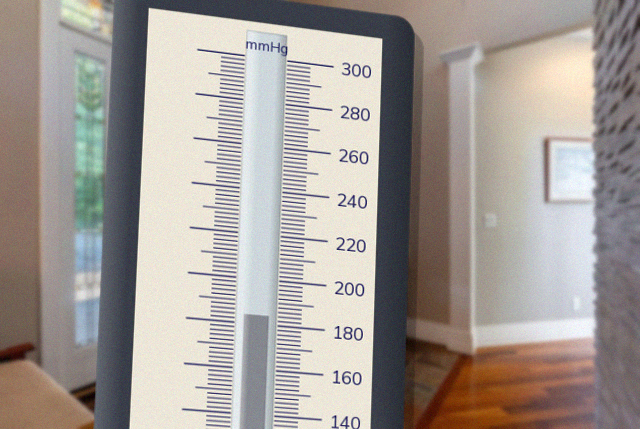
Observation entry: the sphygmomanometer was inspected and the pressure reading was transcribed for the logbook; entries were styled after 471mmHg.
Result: 184mmHg
